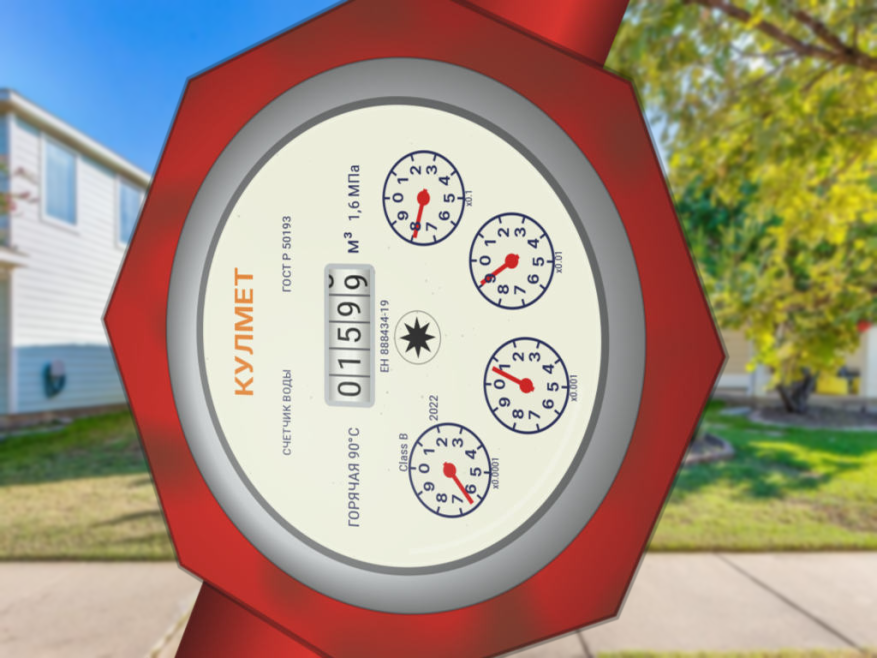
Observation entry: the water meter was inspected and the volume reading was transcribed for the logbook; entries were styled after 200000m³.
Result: 1598.7906m³
